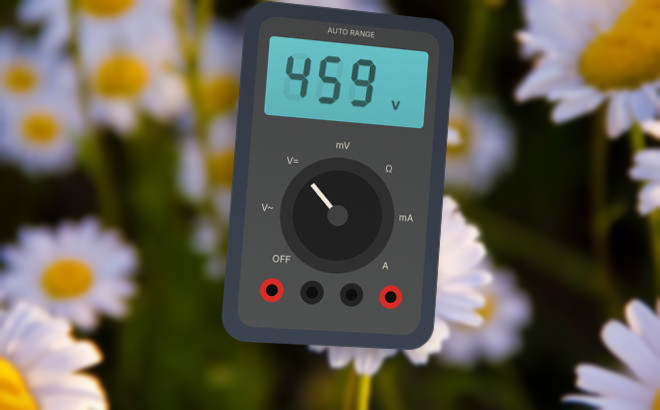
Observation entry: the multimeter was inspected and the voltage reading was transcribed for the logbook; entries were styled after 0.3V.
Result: 459V
